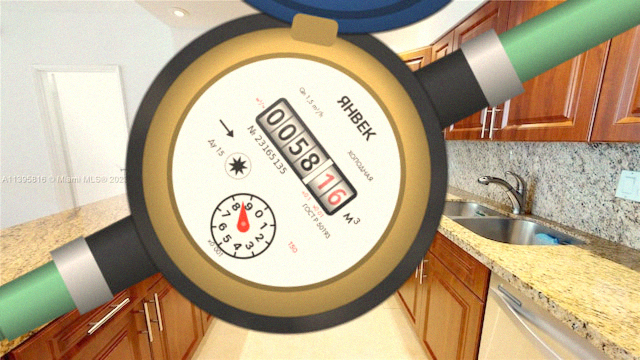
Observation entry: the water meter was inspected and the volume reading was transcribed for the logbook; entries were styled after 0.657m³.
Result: 58.168m³
